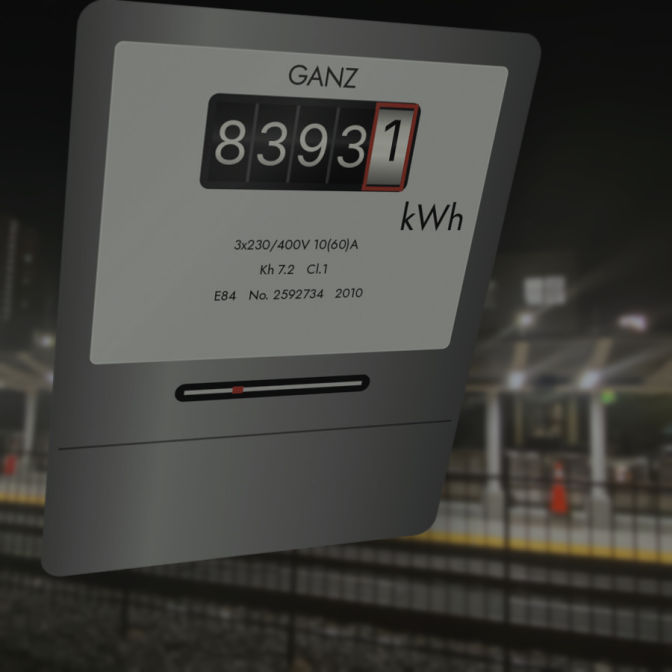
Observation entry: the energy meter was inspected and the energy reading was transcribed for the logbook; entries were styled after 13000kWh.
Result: 8393.1kWh
